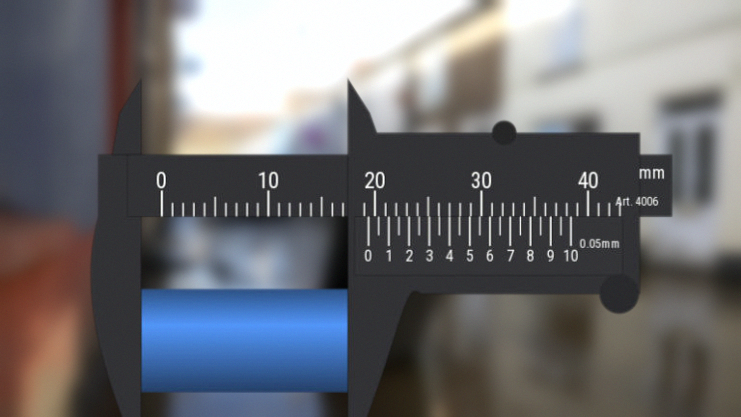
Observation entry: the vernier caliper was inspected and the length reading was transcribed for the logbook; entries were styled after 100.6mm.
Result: 19.4mm
